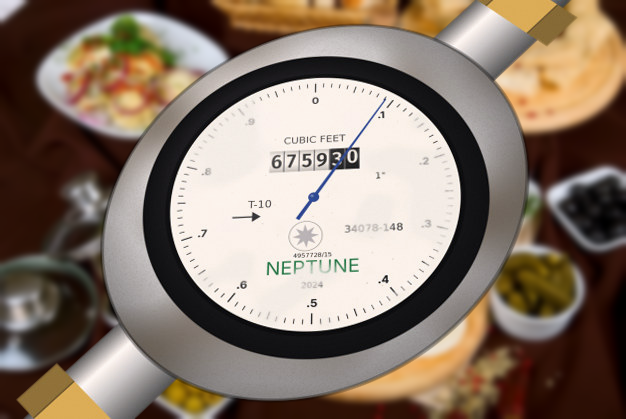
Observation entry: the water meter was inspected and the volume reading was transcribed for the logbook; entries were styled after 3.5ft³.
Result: 675930.09ft³
